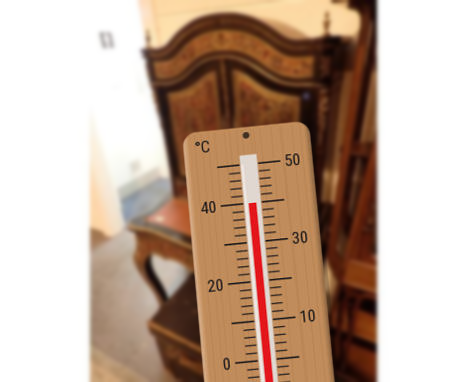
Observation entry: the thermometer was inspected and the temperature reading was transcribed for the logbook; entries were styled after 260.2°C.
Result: 40°C
